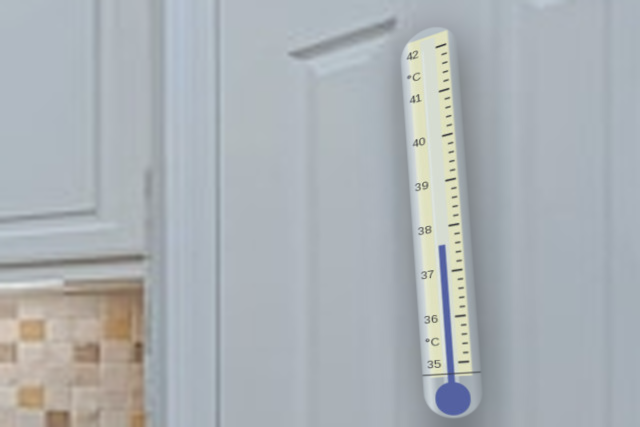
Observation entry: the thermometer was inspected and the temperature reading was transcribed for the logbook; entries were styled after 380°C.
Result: 37.6°C
